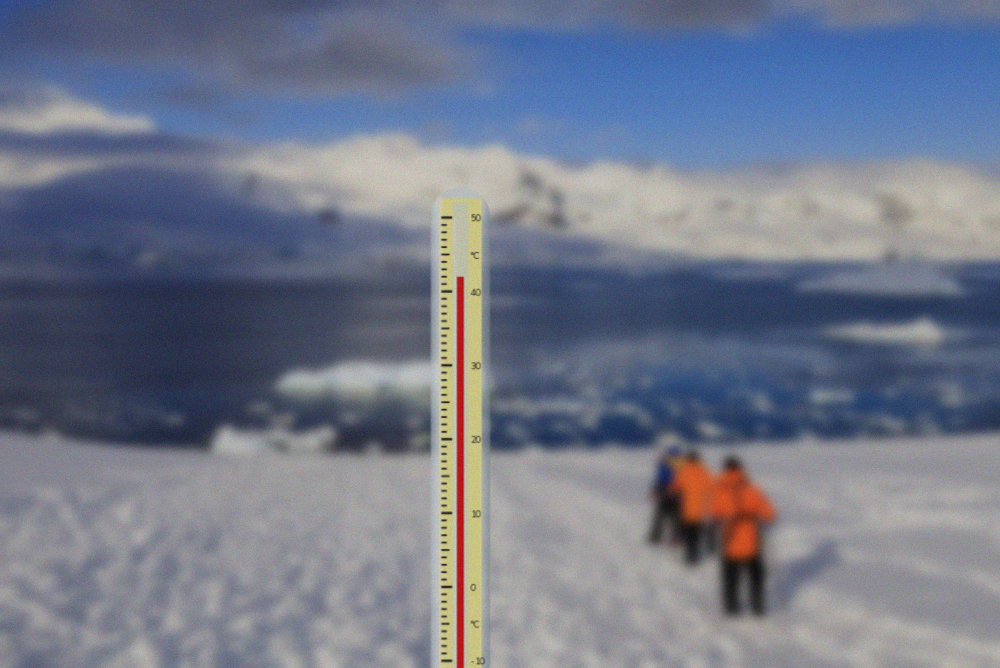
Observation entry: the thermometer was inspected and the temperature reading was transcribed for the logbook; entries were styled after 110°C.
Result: 42°C
